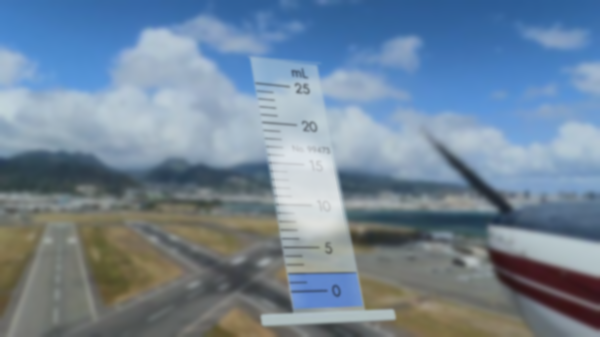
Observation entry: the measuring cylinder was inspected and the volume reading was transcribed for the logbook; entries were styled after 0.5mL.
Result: 2mL
